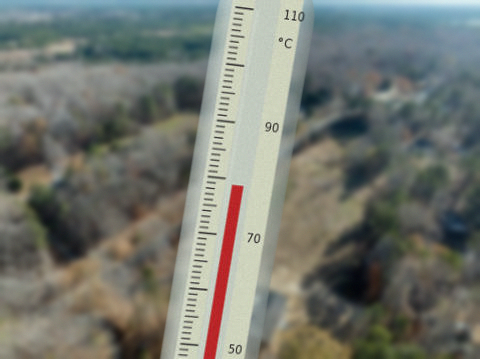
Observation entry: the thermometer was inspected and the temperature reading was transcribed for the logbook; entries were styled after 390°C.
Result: 79°C
